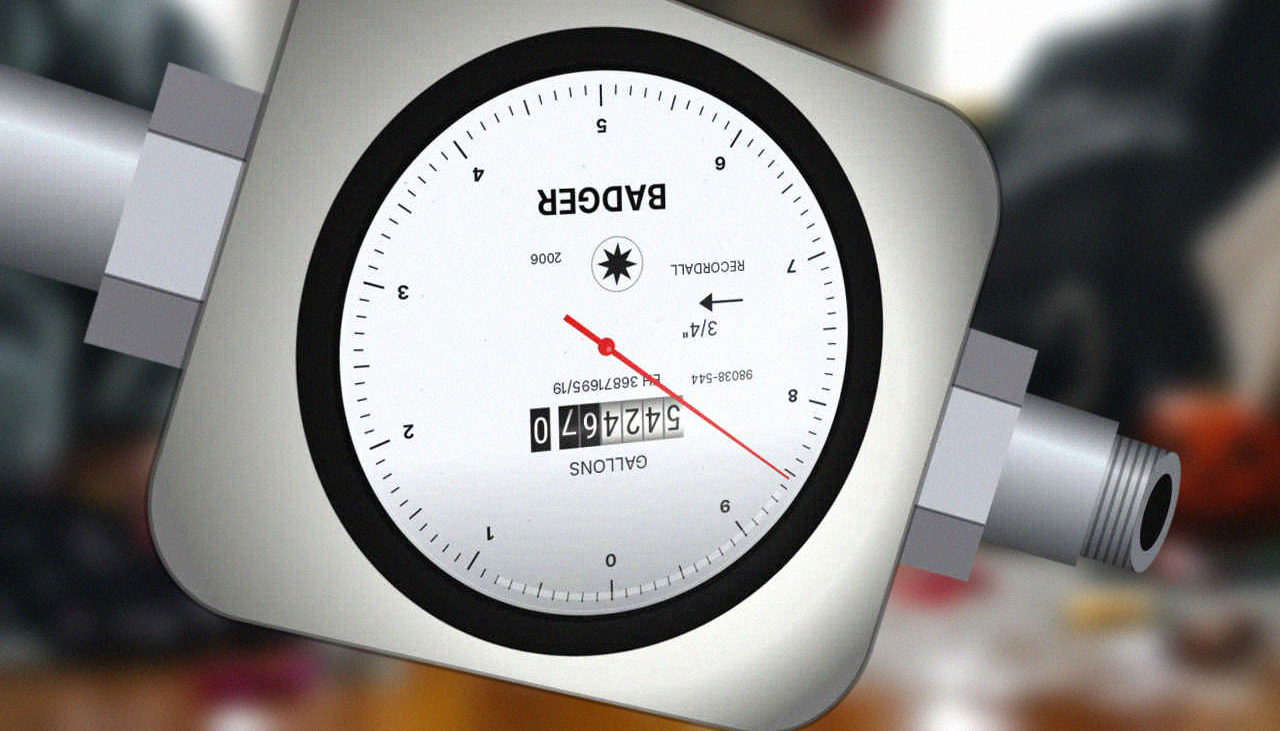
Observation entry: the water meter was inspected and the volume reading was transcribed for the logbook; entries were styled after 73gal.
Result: 5424668.5gal
